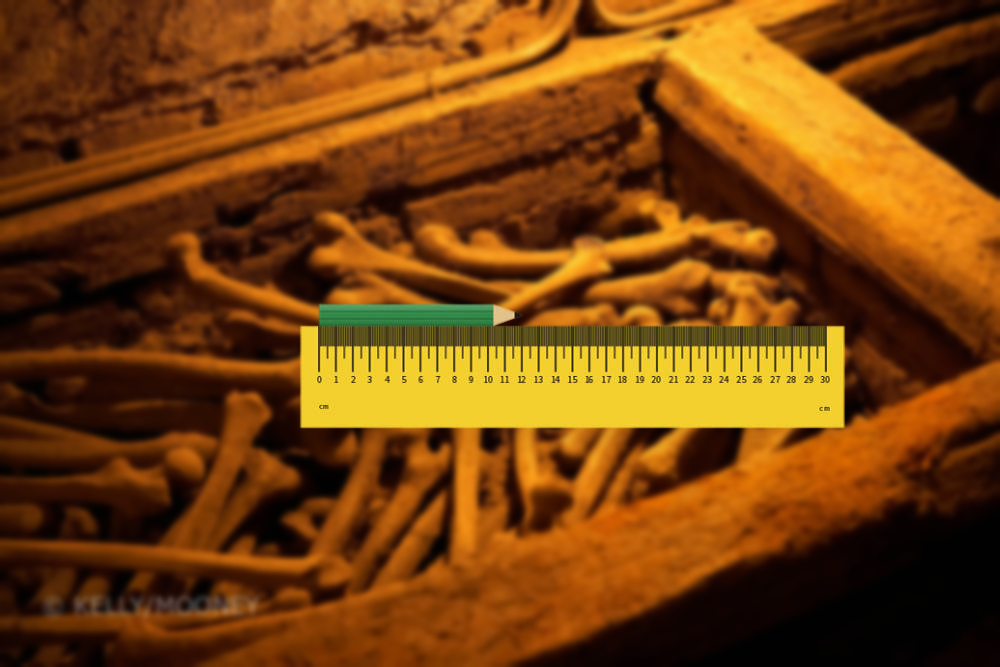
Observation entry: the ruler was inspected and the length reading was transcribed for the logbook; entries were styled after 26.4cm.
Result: 12cm
